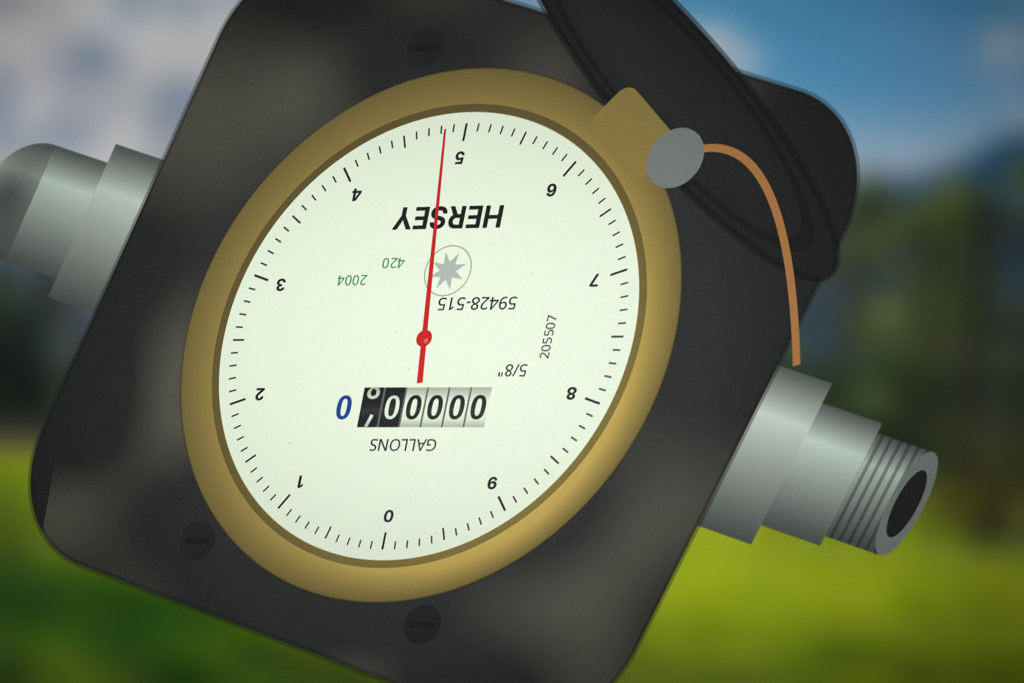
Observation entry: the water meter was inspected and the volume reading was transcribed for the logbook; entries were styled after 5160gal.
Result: 74.8gal
